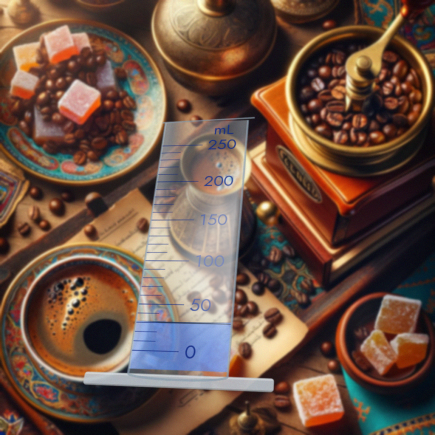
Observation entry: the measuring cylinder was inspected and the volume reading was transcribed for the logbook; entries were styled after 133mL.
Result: 30mL
